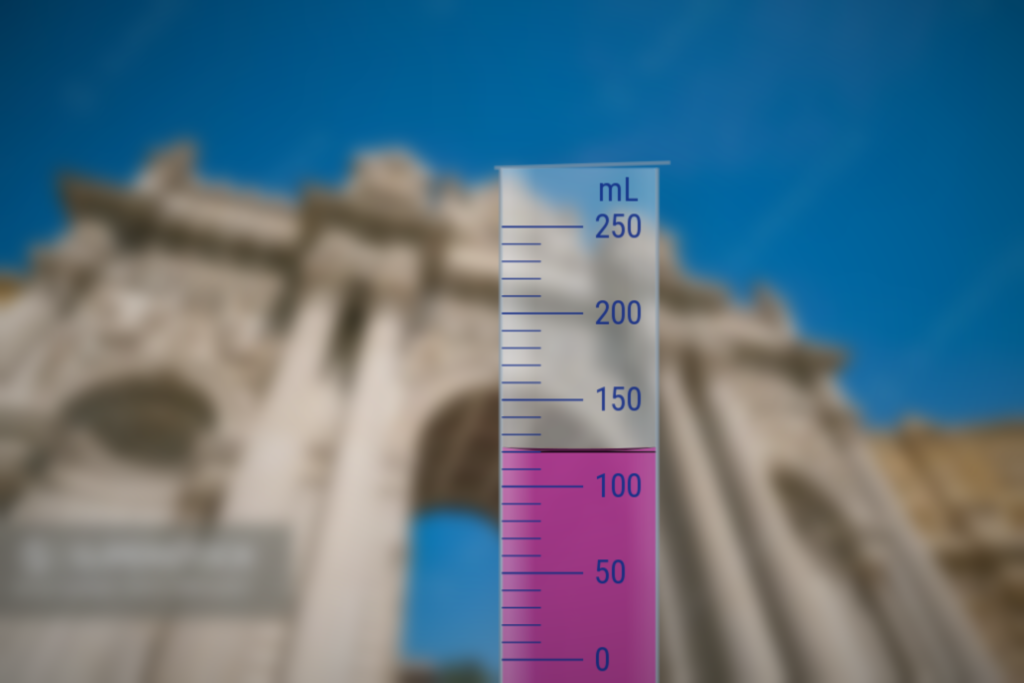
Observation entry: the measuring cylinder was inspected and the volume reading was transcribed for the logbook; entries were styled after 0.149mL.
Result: 120mL
